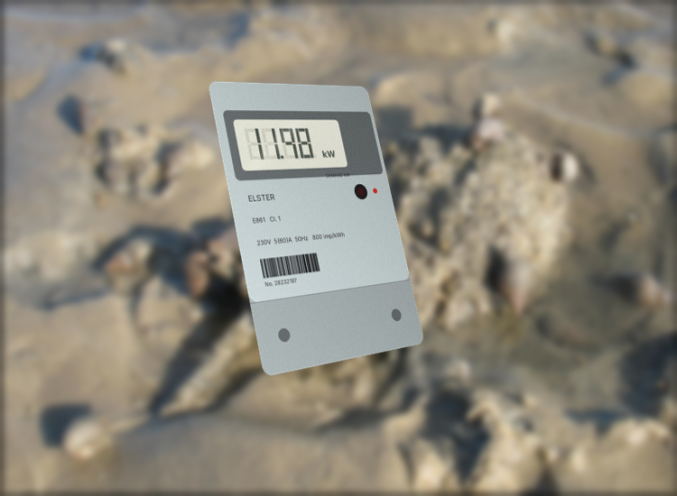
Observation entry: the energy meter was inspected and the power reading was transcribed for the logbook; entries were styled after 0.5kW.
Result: 11.98kW
